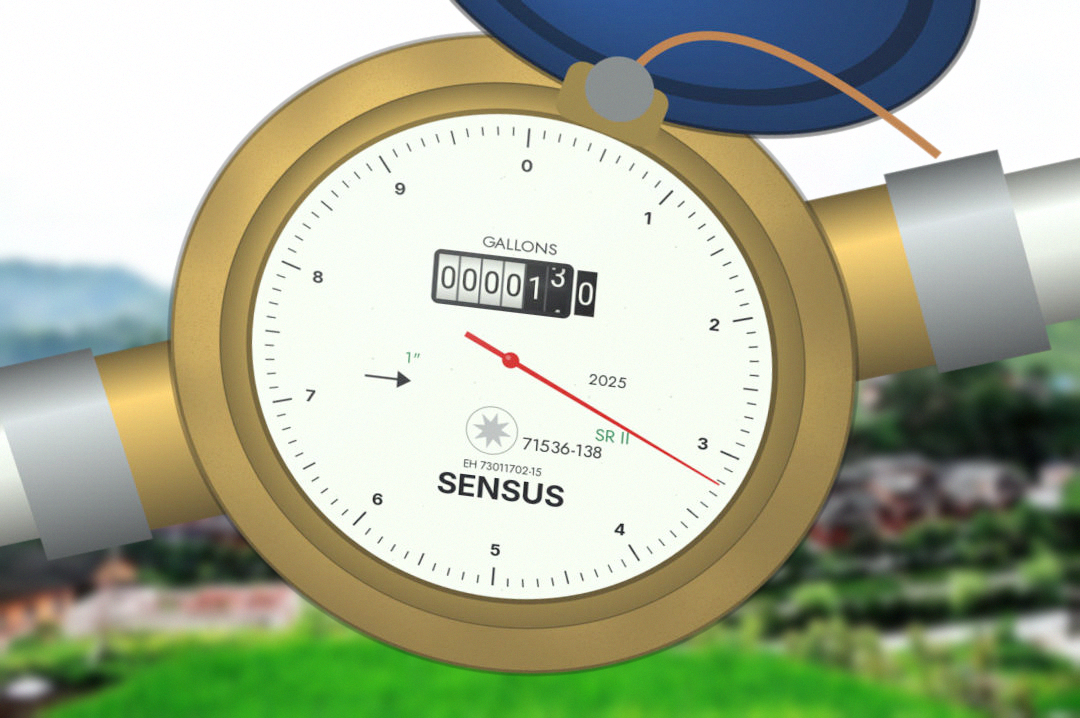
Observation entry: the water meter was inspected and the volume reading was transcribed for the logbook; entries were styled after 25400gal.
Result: 133.2gal
